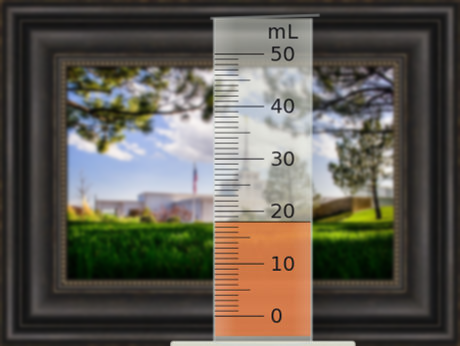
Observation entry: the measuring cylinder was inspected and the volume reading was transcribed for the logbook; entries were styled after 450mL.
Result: 18mL
